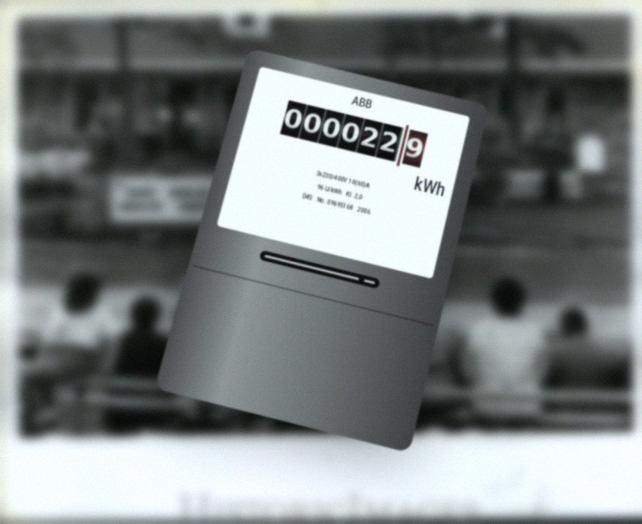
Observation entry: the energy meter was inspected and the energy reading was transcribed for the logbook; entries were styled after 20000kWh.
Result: 22.9kWh
